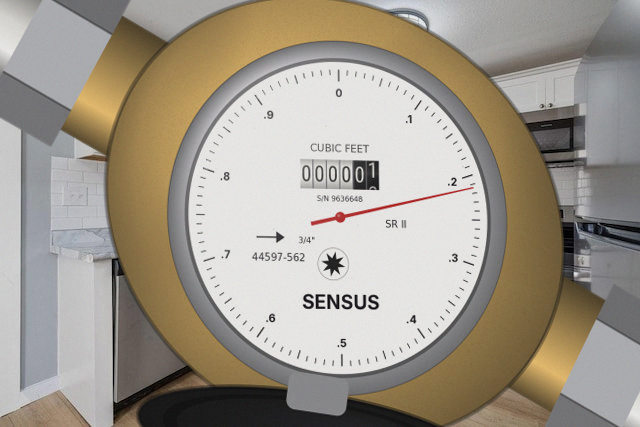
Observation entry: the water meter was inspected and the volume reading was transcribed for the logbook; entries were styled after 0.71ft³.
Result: 1.21ft³
